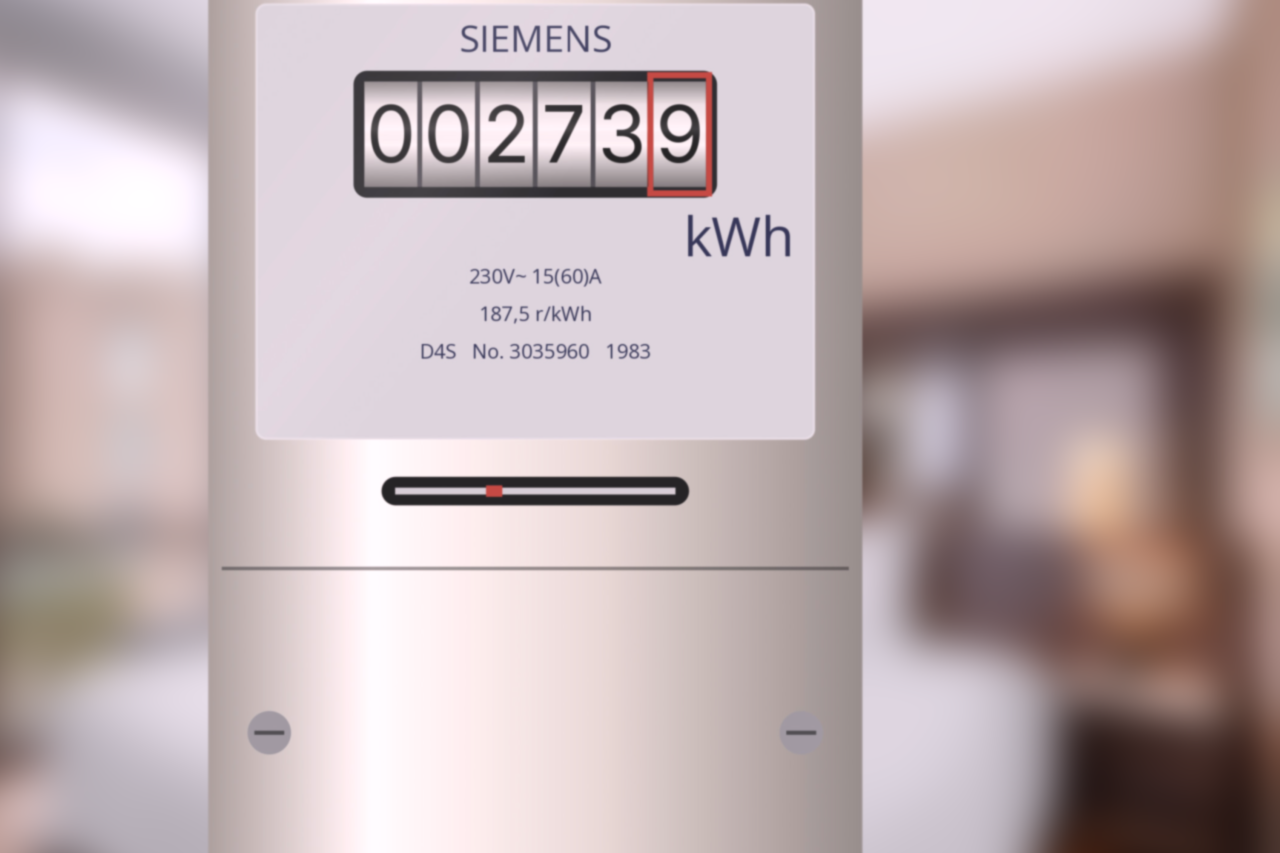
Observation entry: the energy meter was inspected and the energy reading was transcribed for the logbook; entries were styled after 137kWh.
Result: 273.9kWh
